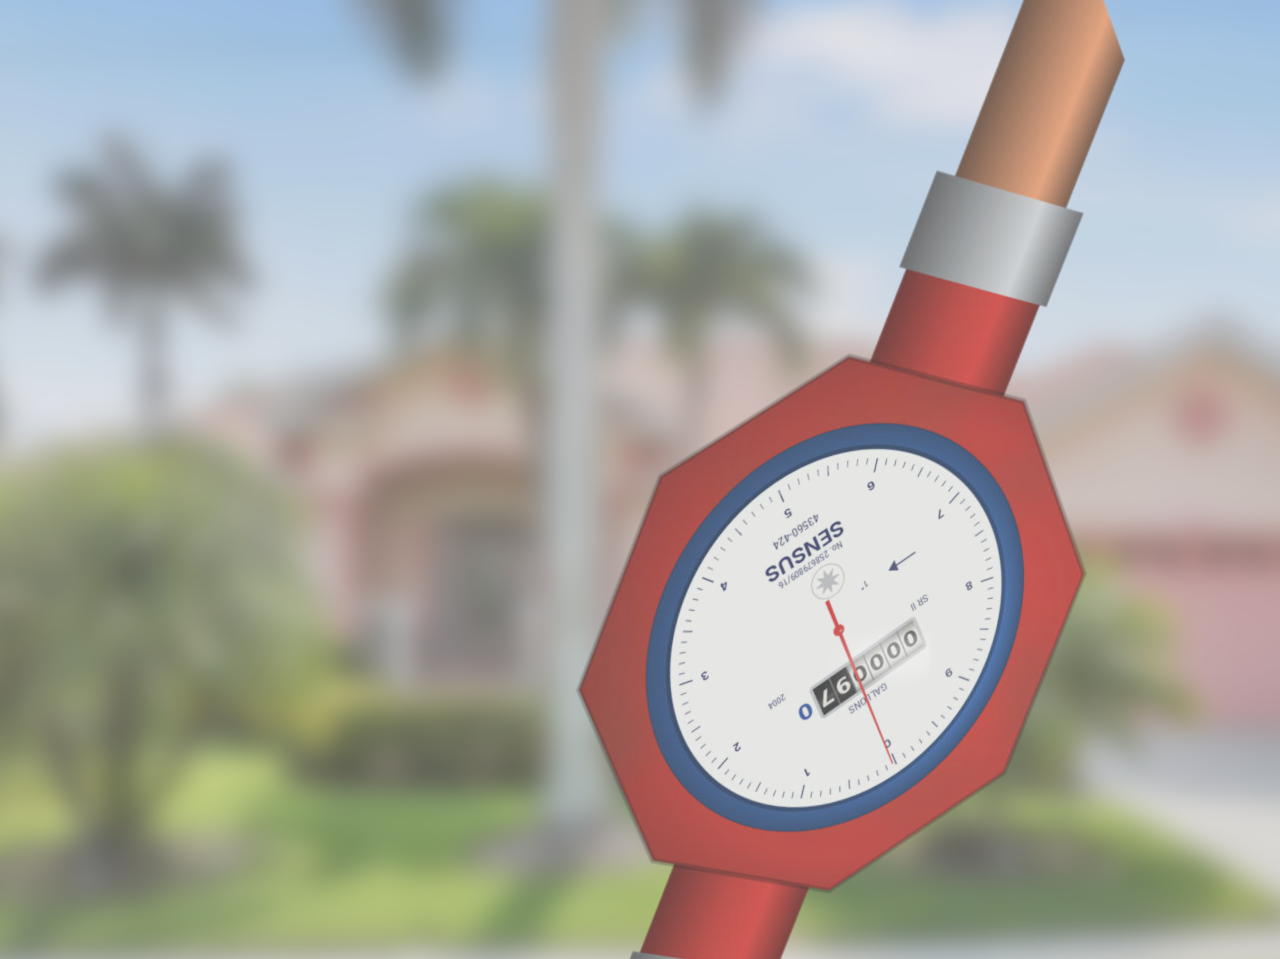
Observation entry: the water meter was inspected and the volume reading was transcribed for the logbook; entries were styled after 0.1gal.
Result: 970.0gal
